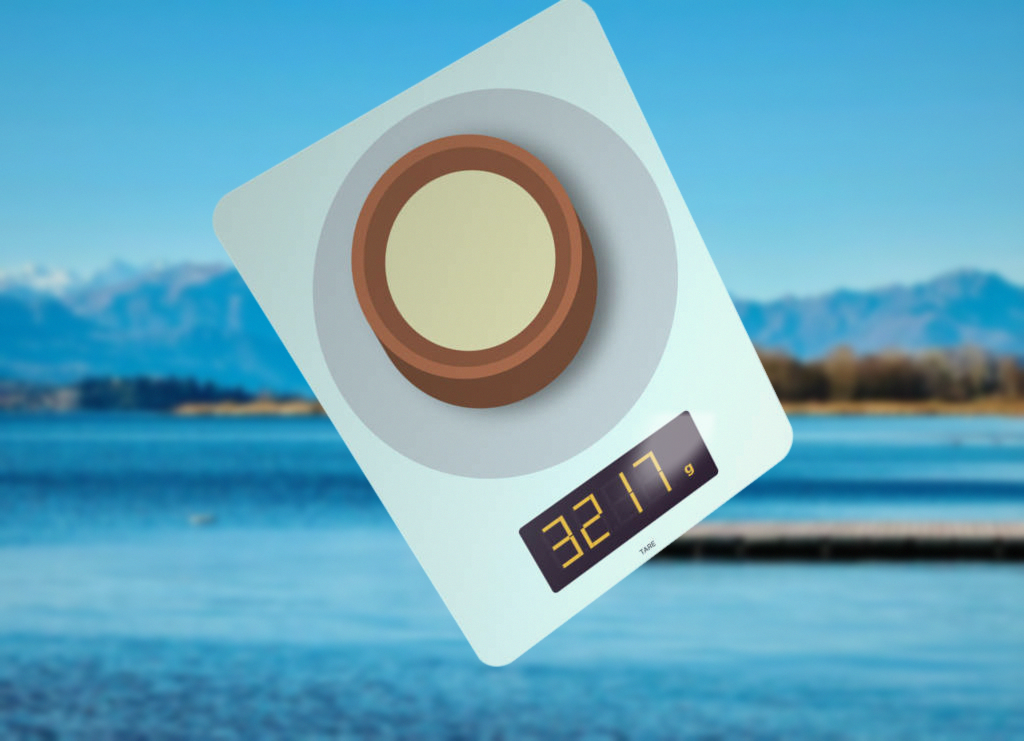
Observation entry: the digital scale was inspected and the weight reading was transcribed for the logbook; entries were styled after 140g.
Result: 3217g
